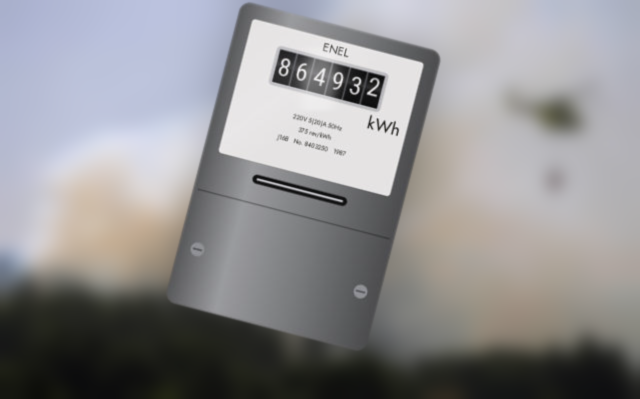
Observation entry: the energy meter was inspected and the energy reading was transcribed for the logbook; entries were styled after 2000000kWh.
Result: 864932kWh
